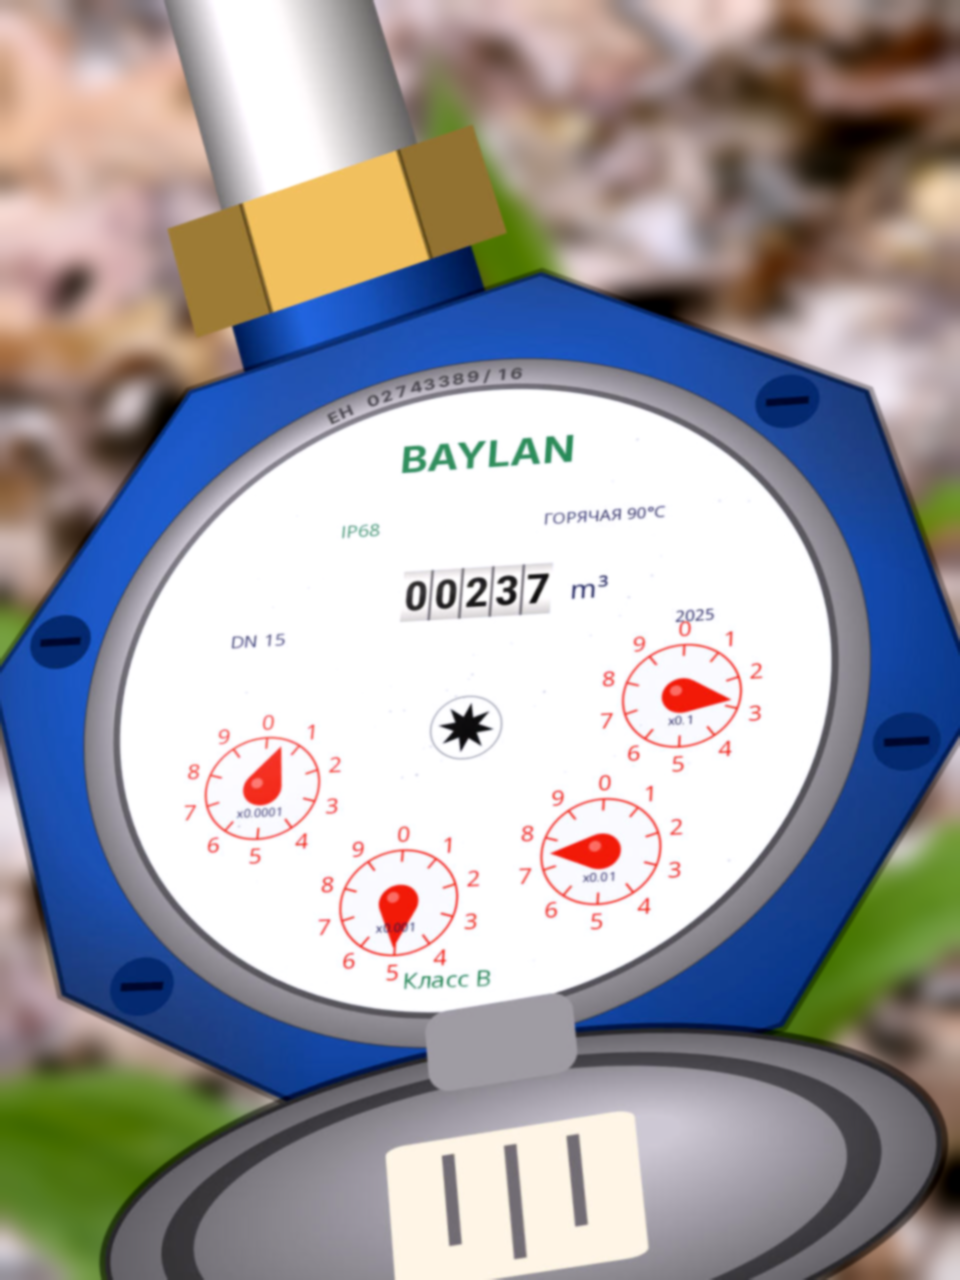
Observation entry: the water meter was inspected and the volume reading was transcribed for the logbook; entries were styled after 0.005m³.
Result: 237.2750m³
